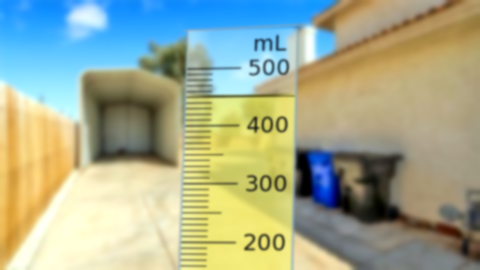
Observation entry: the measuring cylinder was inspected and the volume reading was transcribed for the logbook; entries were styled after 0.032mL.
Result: 450mL
